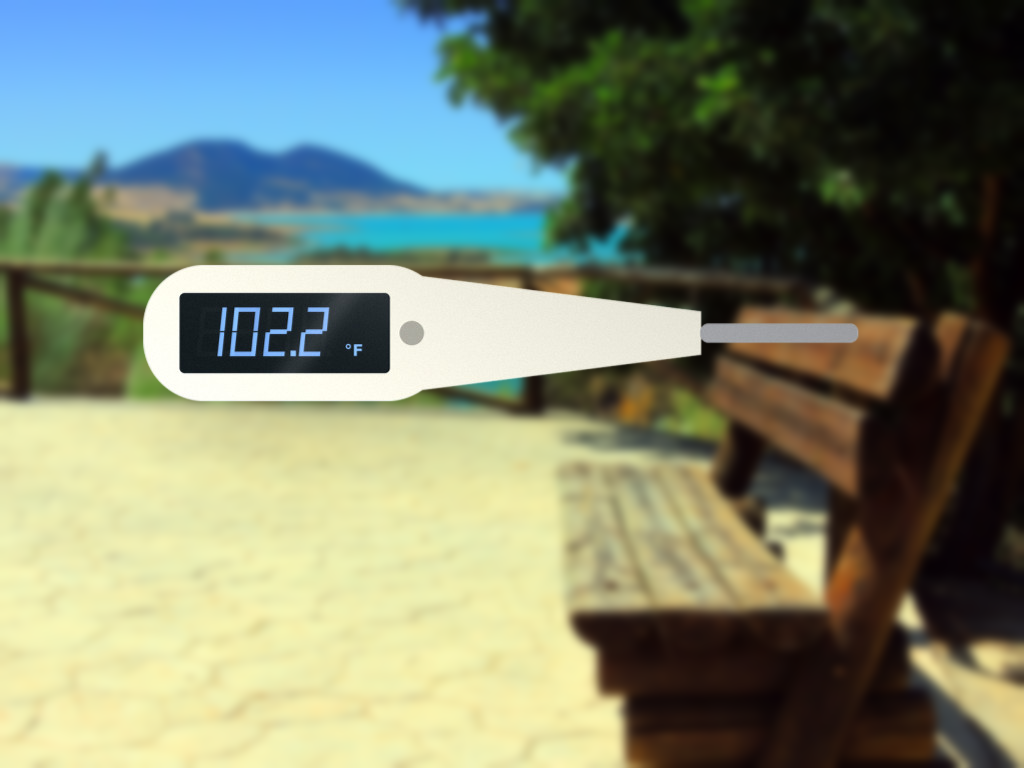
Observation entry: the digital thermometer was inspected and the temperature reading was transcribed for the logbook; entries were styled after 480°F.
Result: 102.2°F
